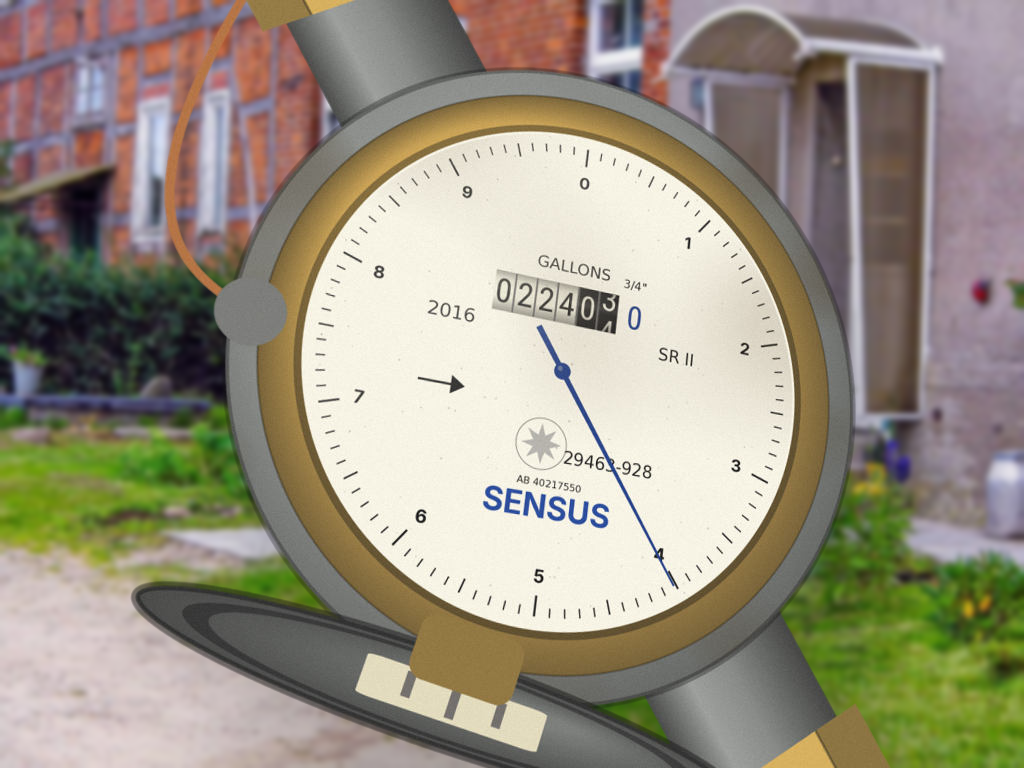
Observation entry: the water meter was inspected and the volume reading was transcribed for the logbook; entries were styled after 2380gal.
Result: 224034.0gal
